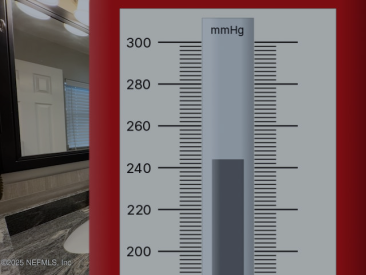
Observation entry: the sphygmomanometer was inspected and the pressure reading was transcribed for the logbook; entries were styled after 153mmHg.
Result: 244mmHg
